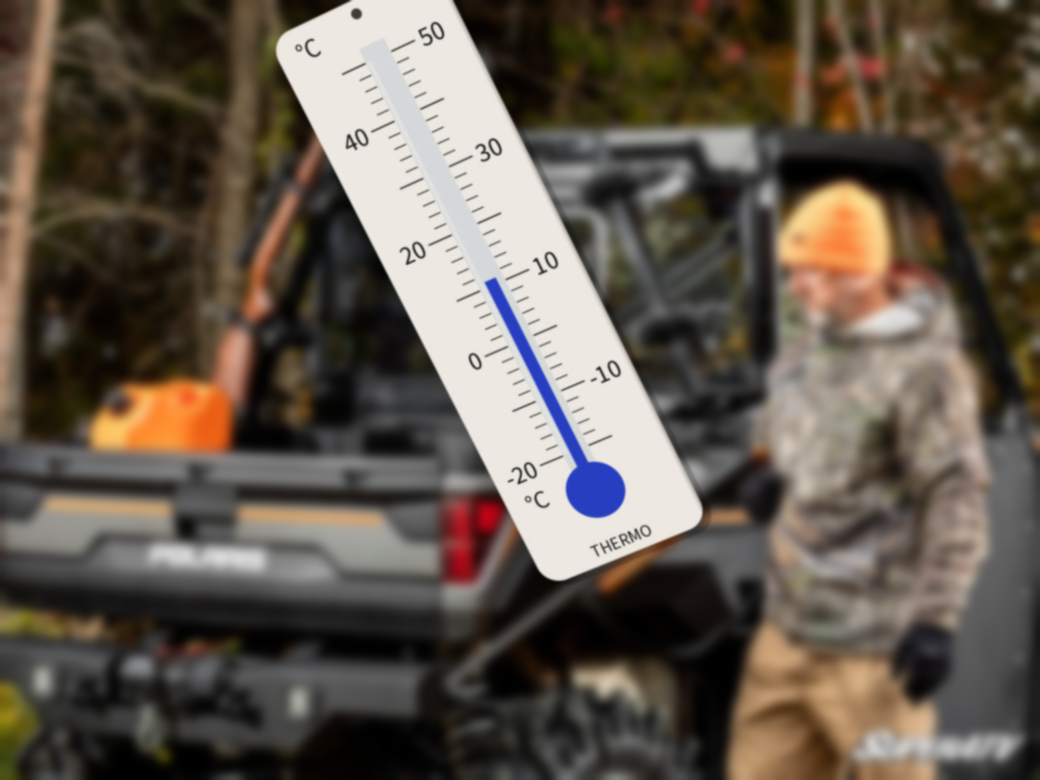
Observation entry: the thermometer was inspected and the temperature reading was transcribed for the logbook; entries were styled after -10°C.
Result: 11°C
